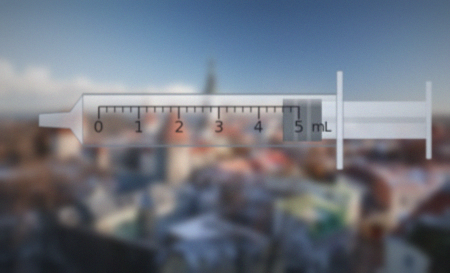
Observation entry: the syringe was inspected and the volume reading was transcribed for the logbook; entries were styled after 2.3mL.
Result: 4.6mL
